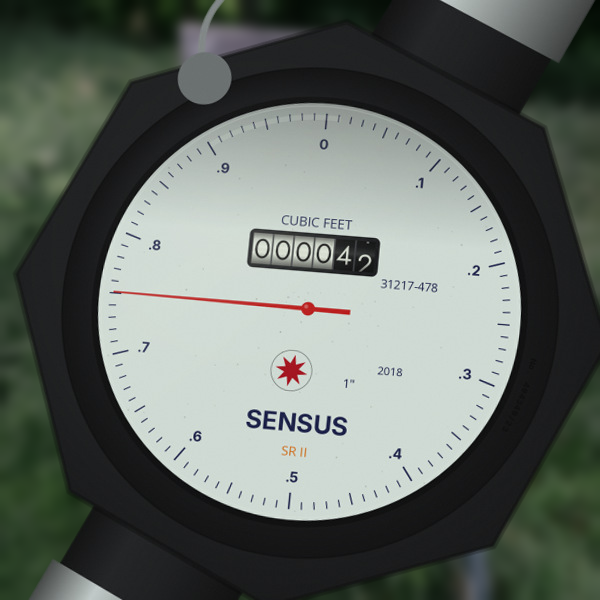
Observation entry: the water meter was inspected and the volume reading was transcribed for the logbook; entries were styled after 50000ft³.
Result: 41.75ft³
